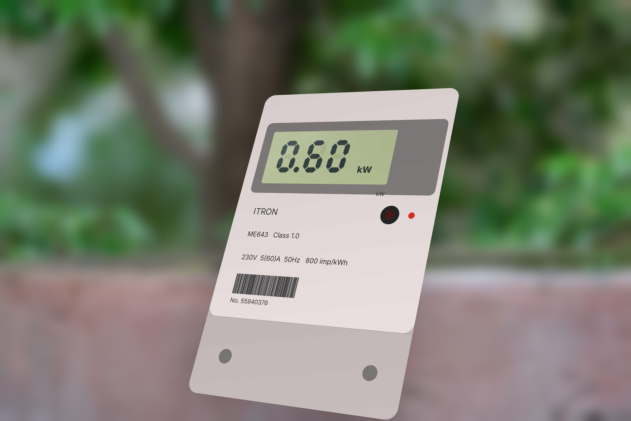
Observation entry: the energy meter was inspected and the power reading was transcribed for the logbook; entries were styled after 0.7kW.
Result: 0.60kW
